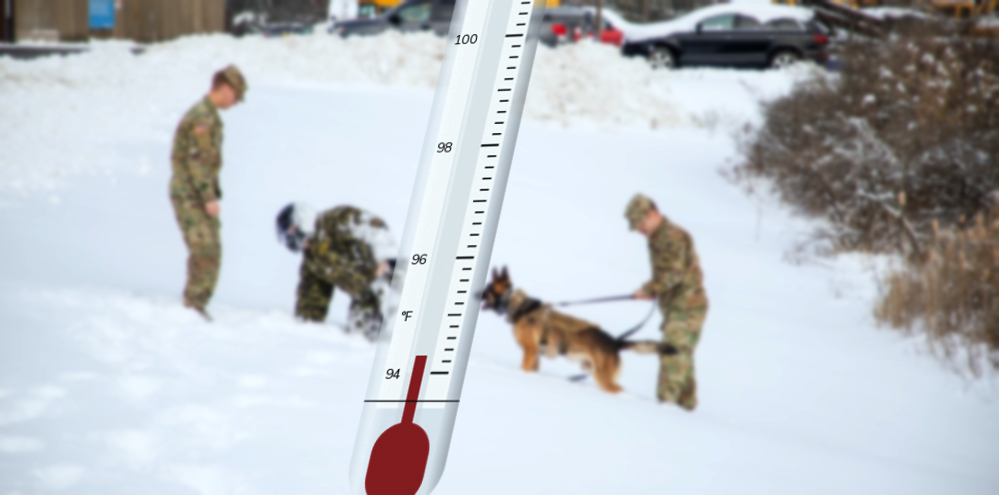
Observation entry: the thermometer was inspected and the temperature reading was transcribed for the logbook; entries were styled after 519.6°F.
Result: 94.3°F
